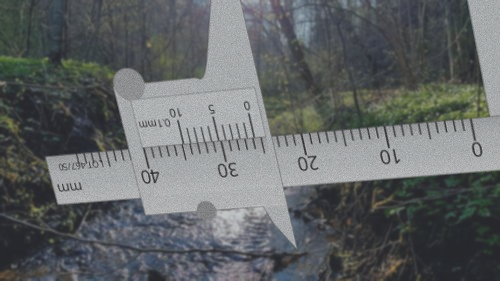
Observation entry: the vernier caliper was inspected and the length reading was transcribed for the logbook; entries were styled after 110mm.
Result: 25.8mm
